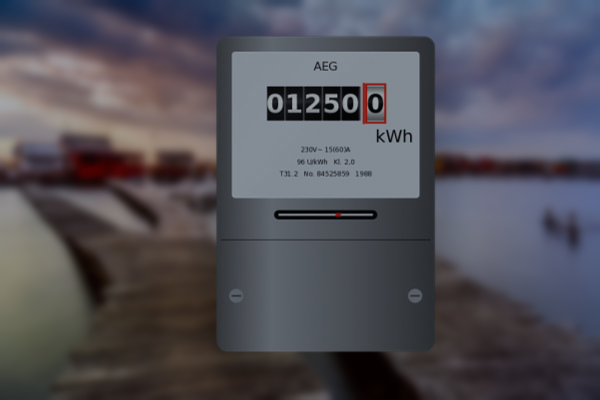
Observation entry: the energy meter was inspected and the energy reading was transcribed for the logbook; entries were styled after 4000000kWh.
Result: 1250.0kWh
